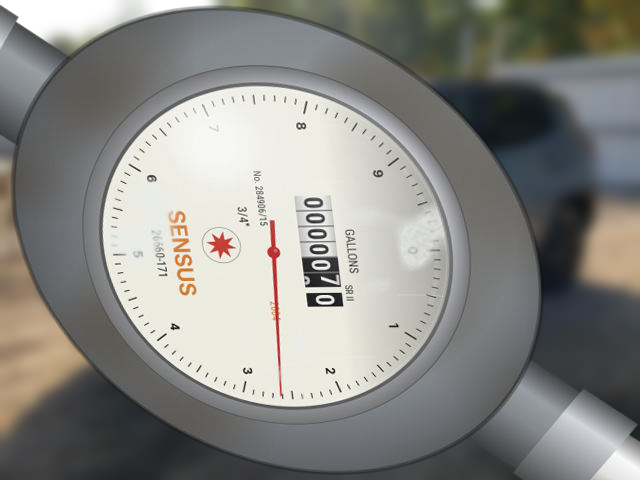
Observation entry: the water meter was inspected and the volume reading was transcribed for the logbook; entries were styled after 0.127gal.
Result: 72.6gal
